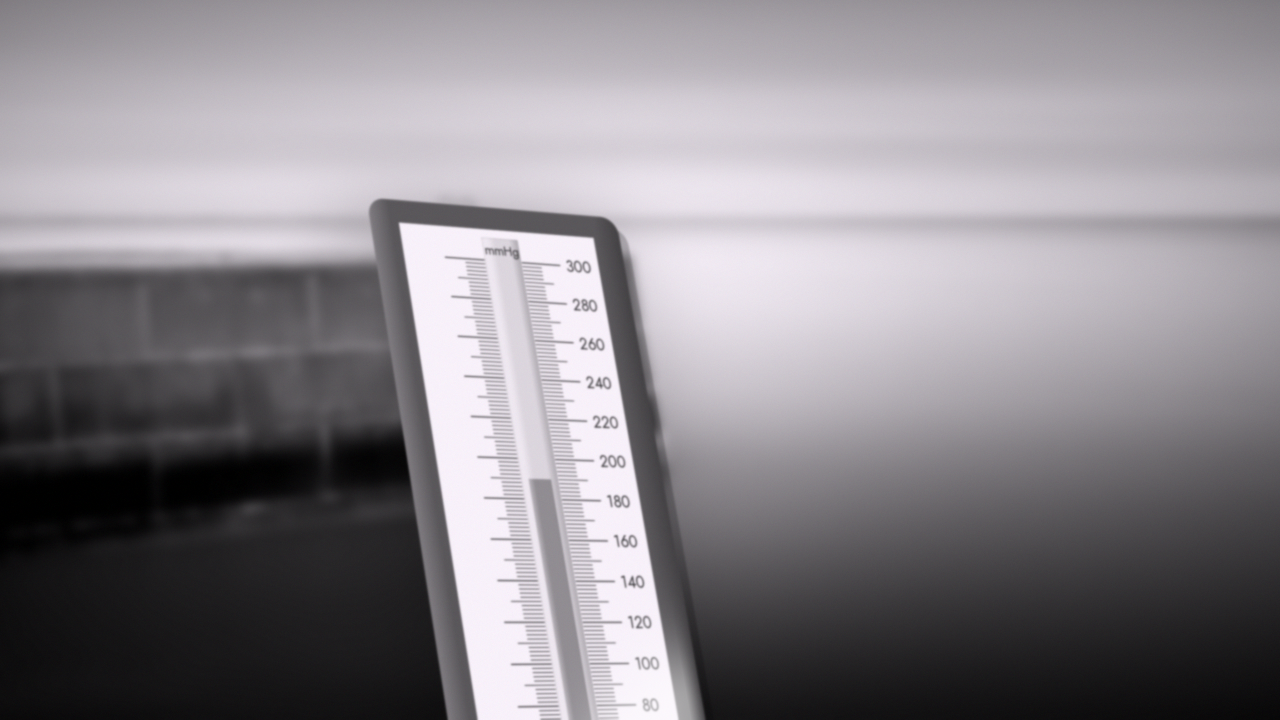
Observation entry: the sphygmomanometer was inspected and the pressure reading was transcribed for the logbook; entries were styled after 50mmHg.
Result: 190mmHg
